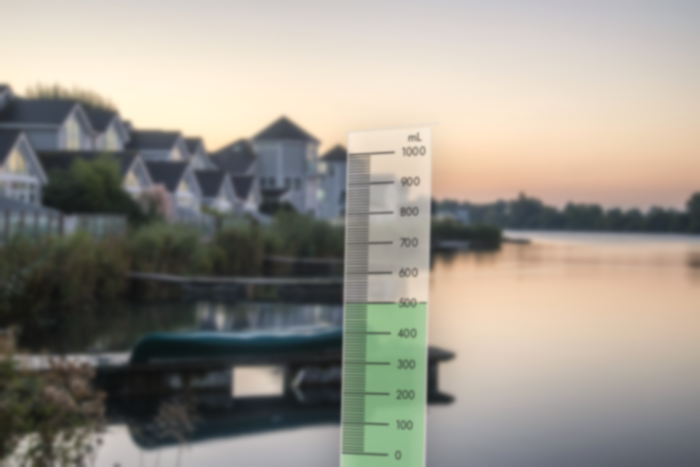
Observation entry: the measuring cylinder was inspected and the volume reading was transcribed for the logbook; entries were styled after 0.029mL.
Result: 500mL
